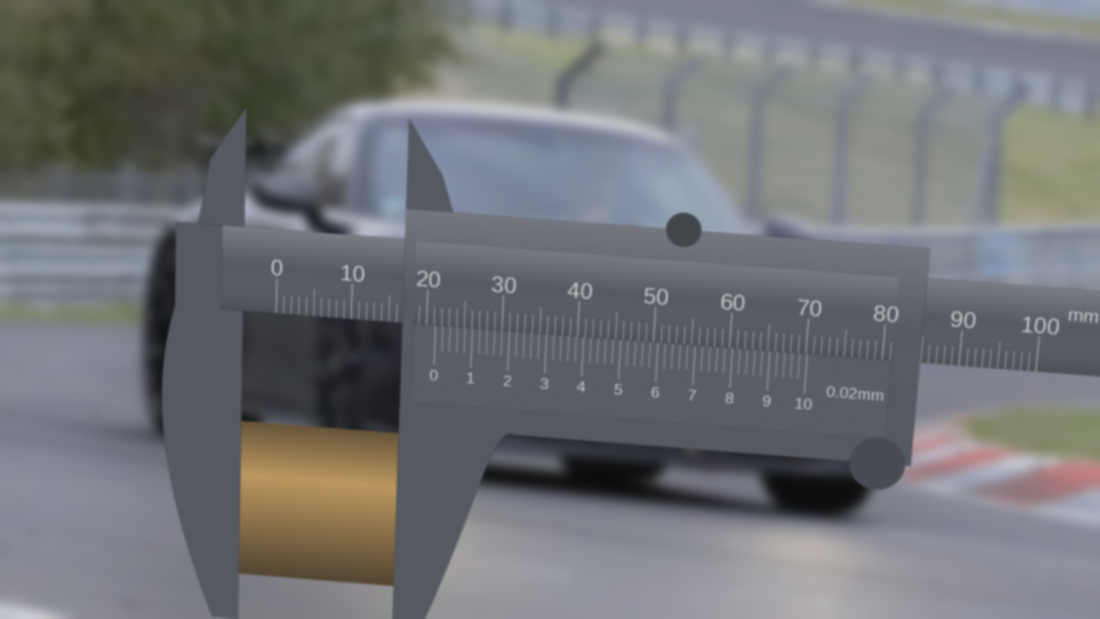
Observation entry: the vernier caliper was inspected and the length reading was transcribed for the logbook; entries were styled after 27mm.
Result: 21.2mm
